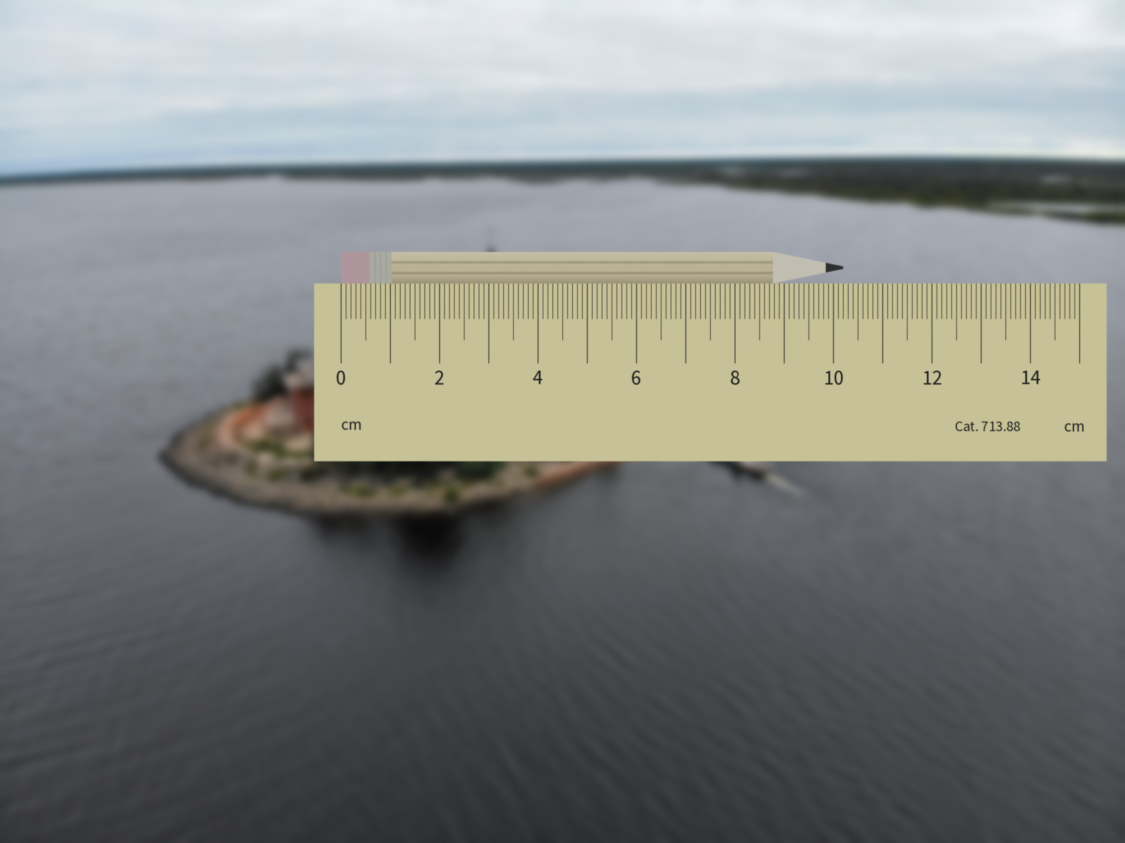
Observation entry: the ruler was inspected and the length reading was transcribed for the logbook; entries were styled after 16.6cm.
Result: 10.2cm
